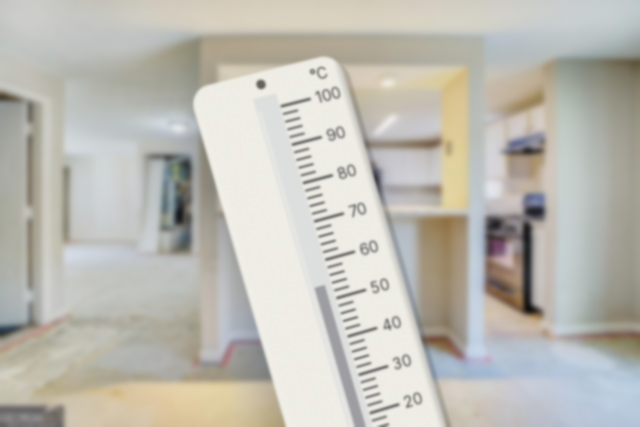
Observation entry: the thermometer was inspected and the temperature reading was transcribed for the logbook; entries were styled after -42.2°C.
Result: 54°C
